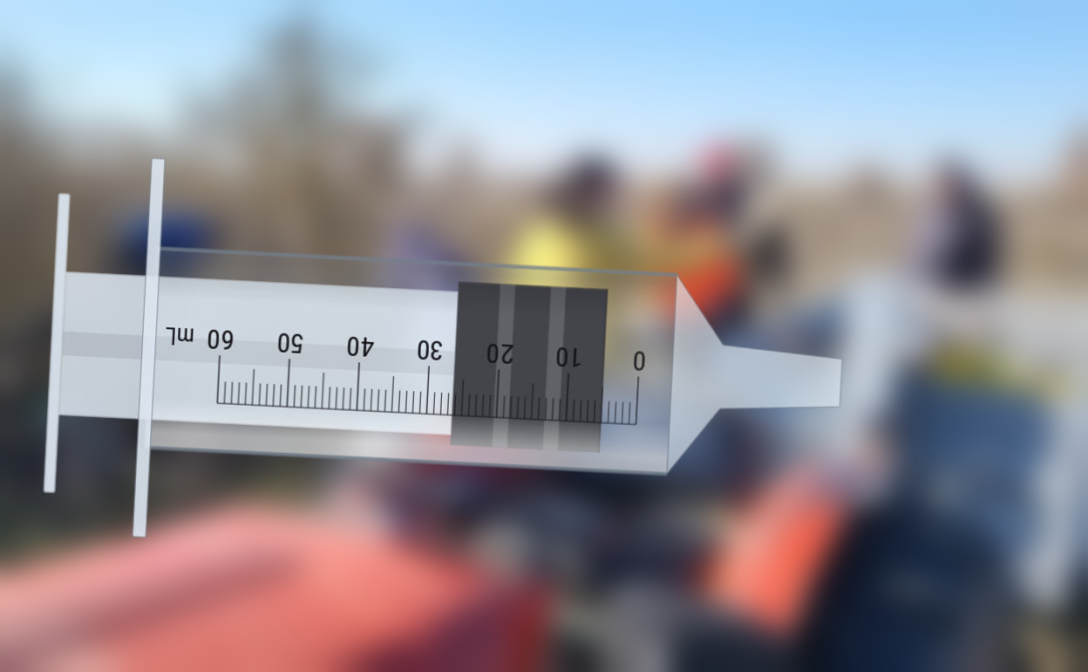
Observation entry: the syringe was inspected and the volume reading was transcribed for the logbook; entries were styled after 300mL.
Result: 5mL
